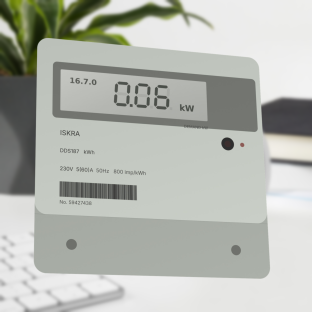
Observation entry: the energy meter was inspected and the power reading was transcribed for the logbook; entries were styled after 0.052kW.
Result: 0.06kW
